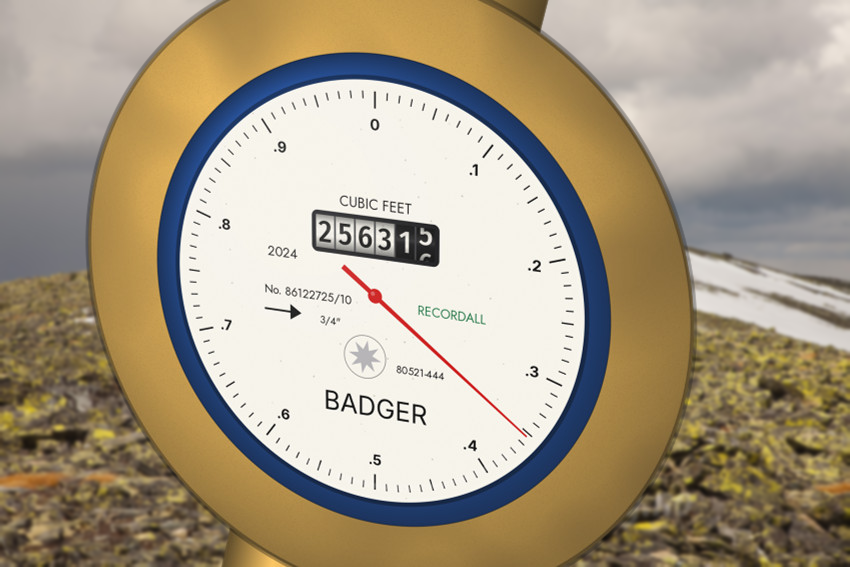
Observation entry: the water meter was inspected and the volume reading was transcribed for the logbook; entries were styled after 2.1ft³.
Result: 256315.35ft³
